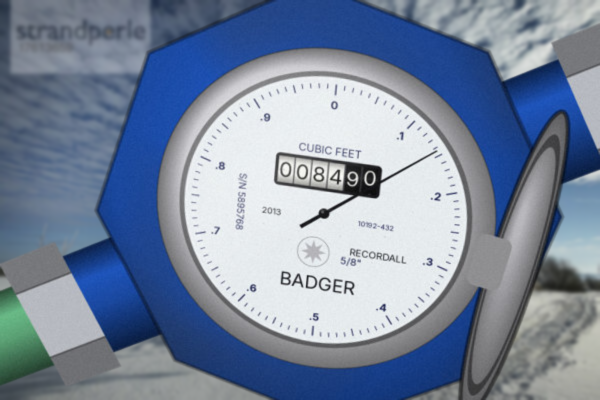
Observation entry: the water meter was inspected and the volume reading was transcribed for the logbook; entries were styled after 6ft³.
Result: 8490.14ft³
